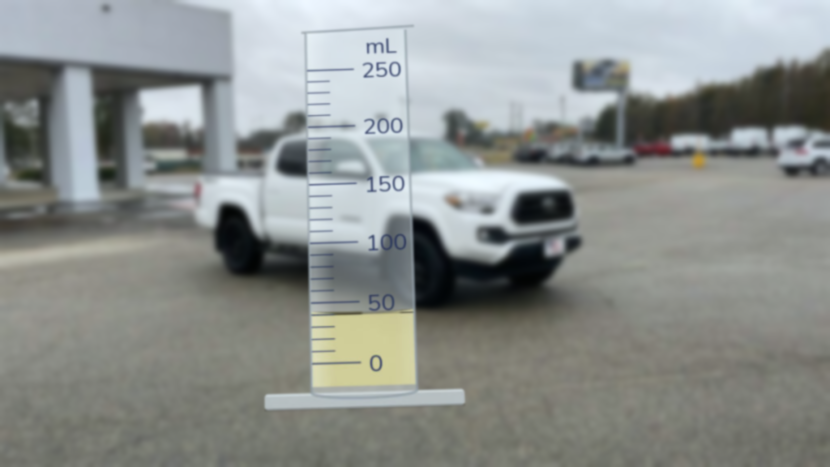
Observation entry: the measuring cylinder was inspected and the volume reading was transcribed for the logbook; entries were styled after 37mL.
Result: 40mL
